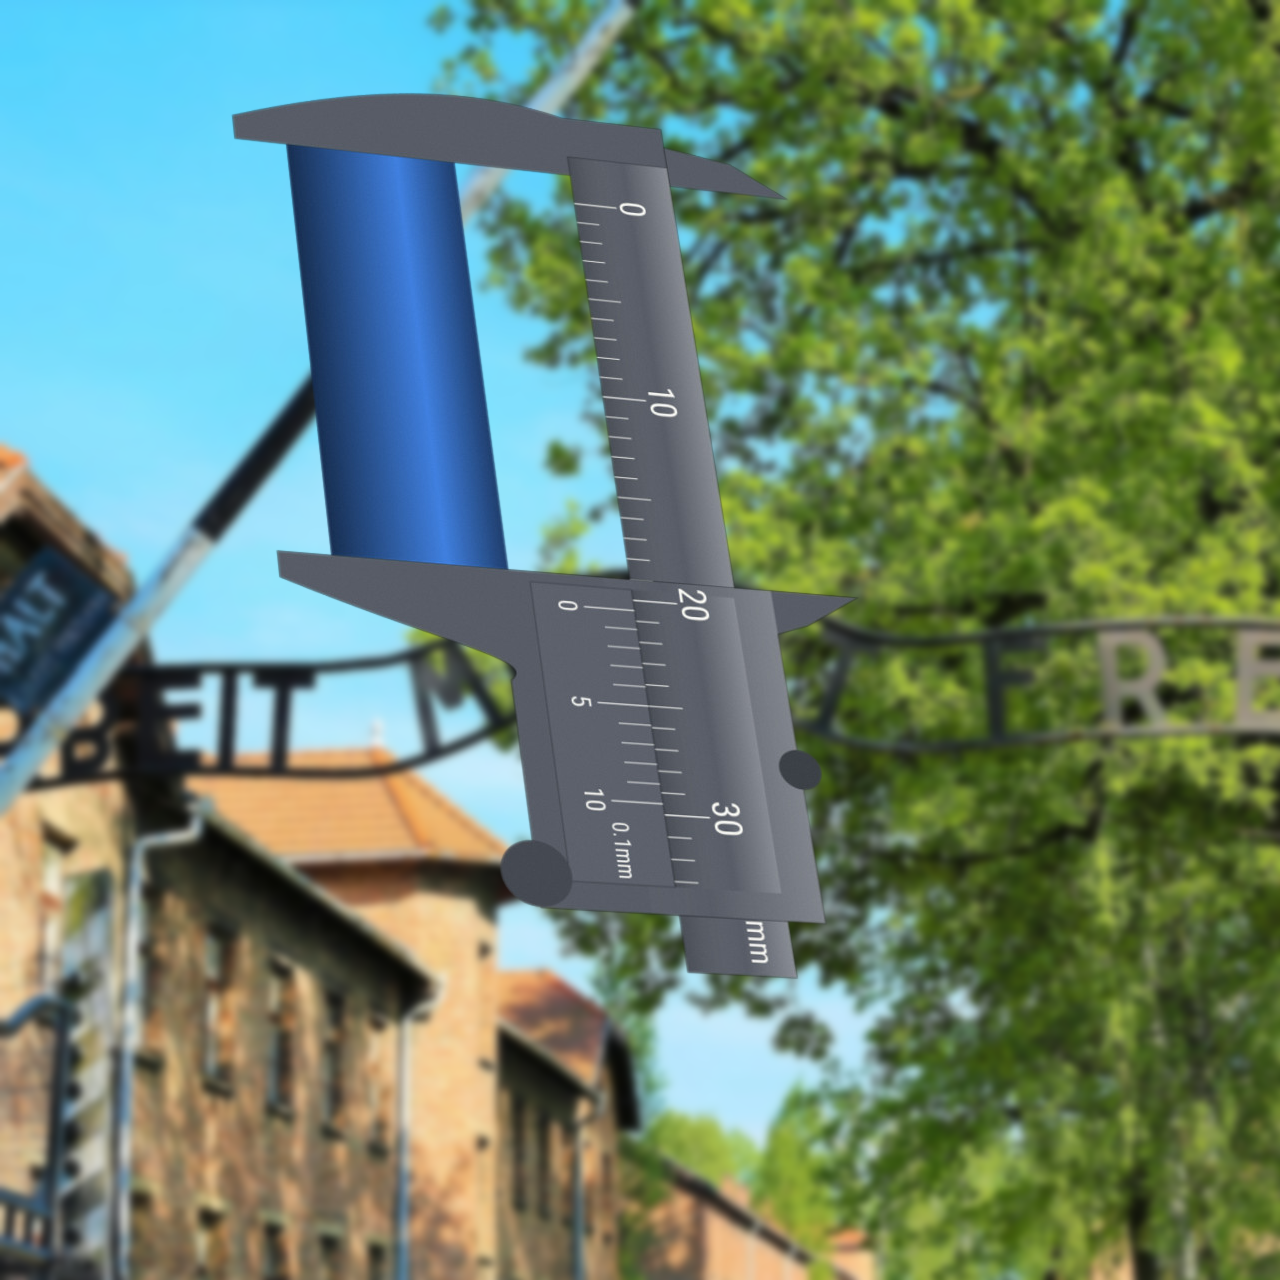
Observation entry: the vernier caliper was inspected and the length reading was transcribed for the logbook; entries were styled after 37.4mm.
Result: 20.5mm
